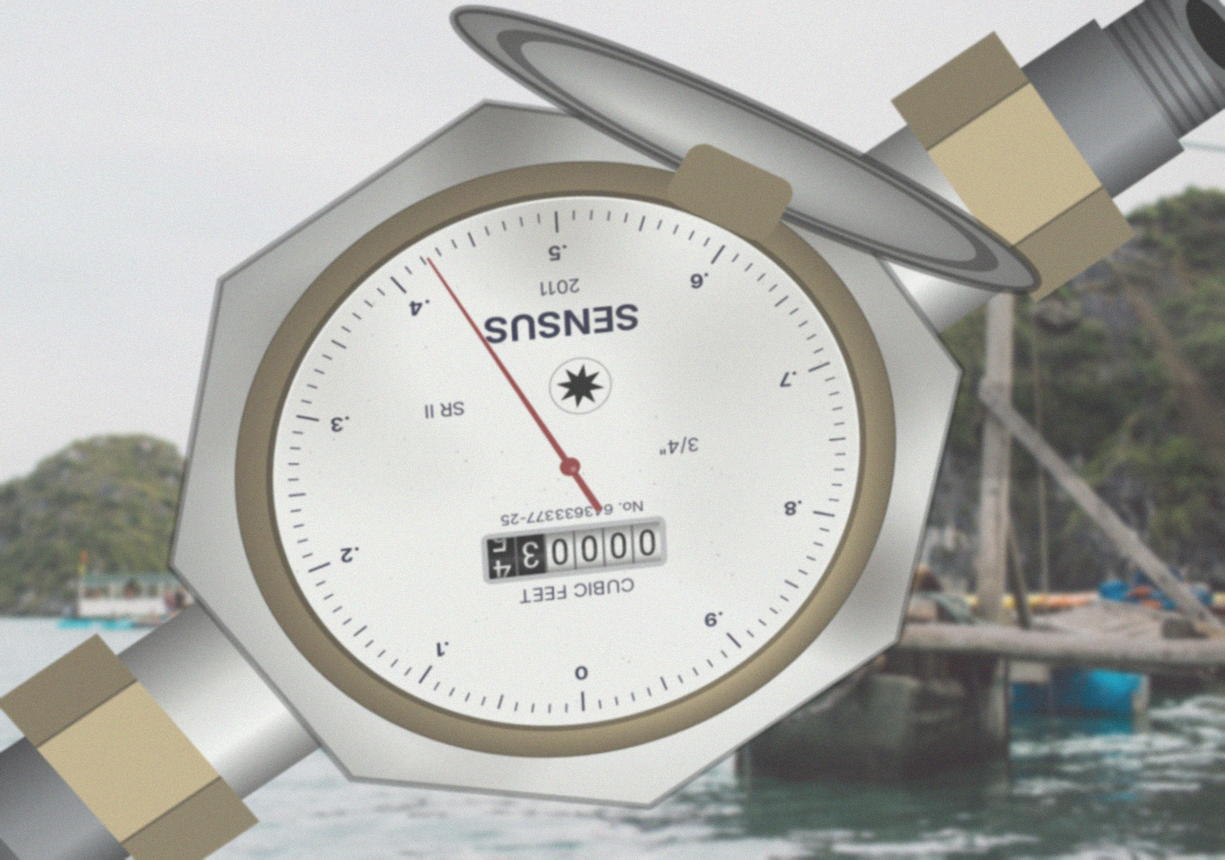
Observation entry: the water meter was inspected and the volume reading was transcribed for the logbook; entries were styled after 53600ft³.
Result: 34.42ft³
